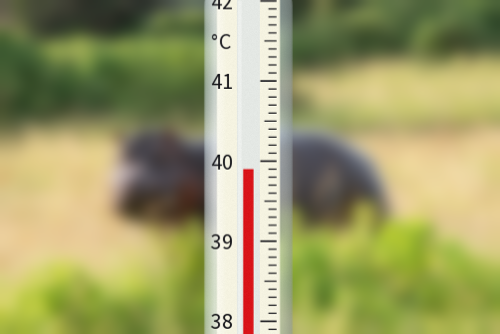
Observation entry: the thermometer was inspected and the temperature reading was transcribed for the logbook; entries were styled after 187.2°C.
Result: 39.9°C
